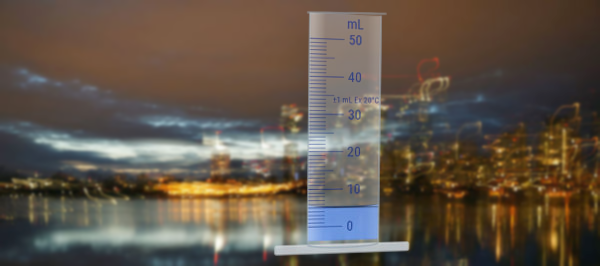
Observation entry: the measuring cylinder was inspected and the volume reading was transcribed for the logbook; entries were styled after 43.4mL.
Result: 5mL
